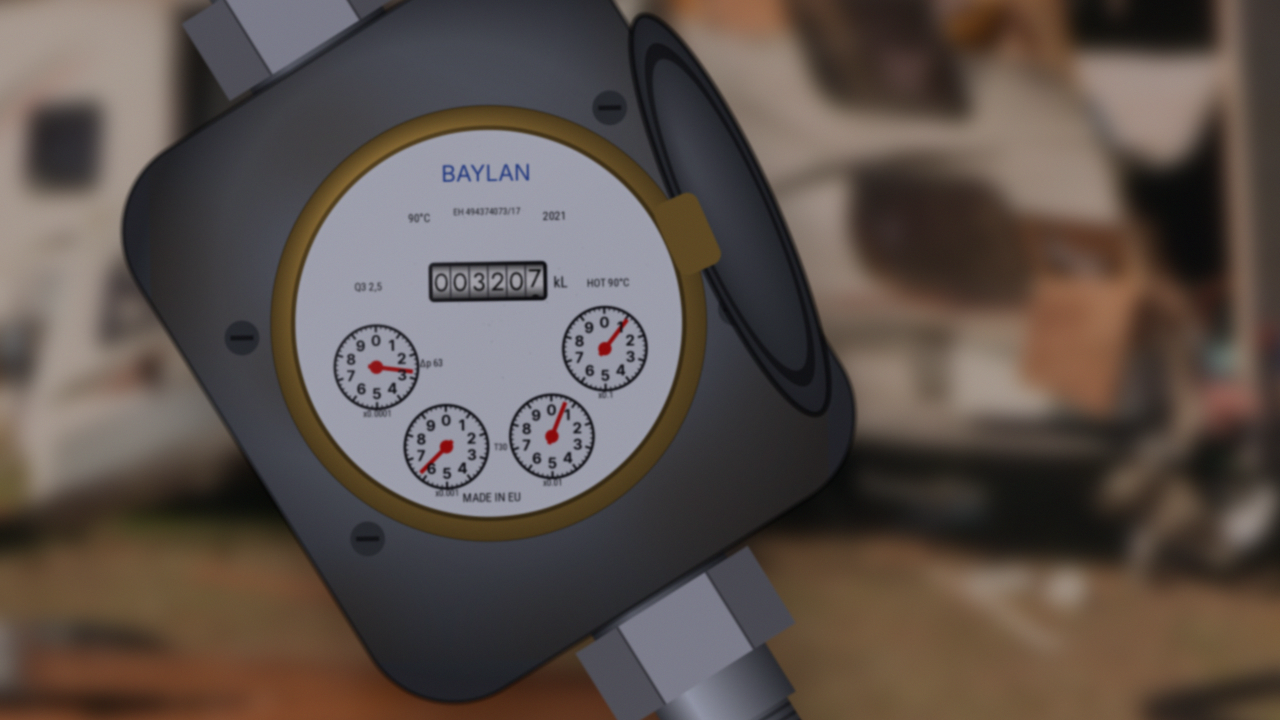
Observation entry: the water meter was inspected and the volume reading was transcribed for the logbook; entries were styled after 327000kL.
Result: 3207.1062kL
